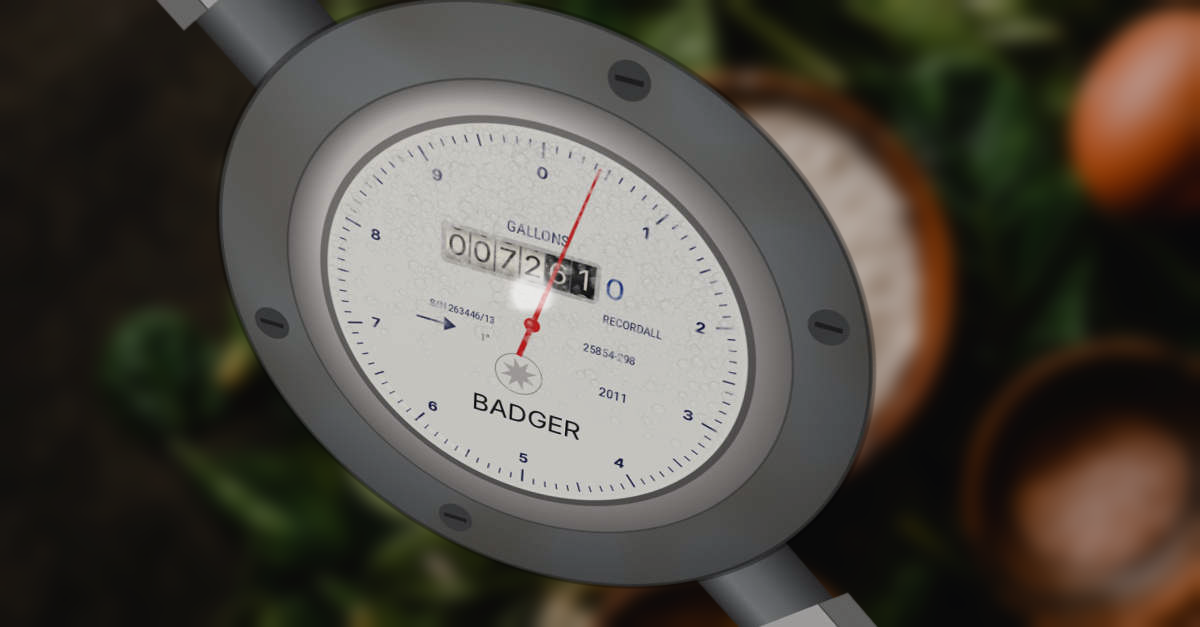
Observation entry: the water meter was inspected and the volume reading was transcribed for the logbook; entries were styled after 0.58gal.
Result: 72610.4gal
